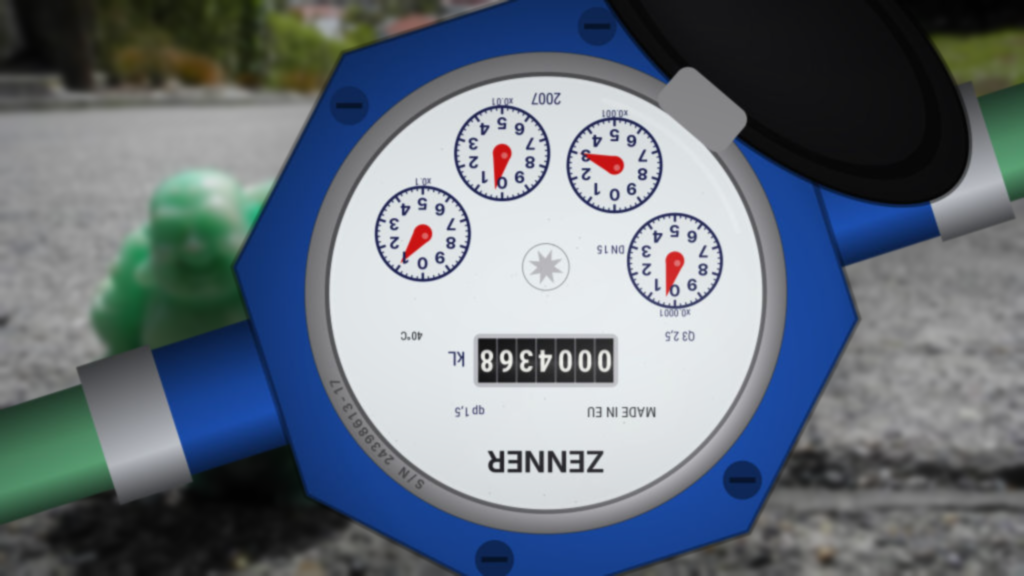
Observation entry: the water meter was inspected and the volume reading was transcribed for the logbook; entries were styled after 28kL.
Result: 4368.1030kL
